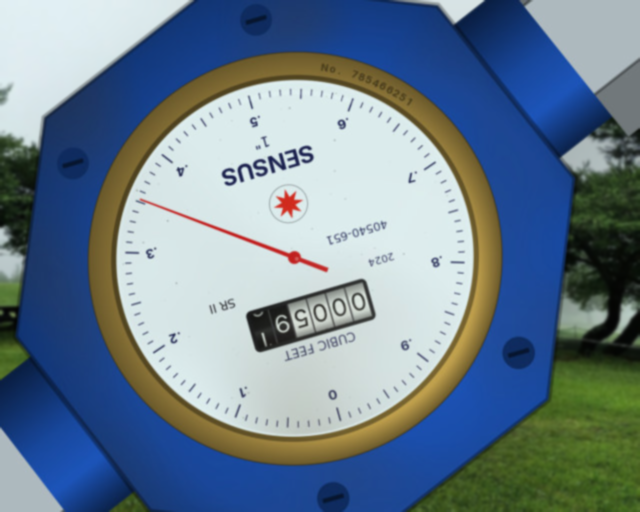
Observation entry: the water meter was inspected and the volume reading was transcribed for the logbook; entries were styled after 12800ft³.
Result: 591.35ft³
